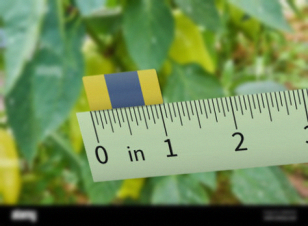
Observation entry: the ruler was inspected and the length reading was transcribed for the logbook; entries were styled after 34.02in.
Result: 1.0625in
